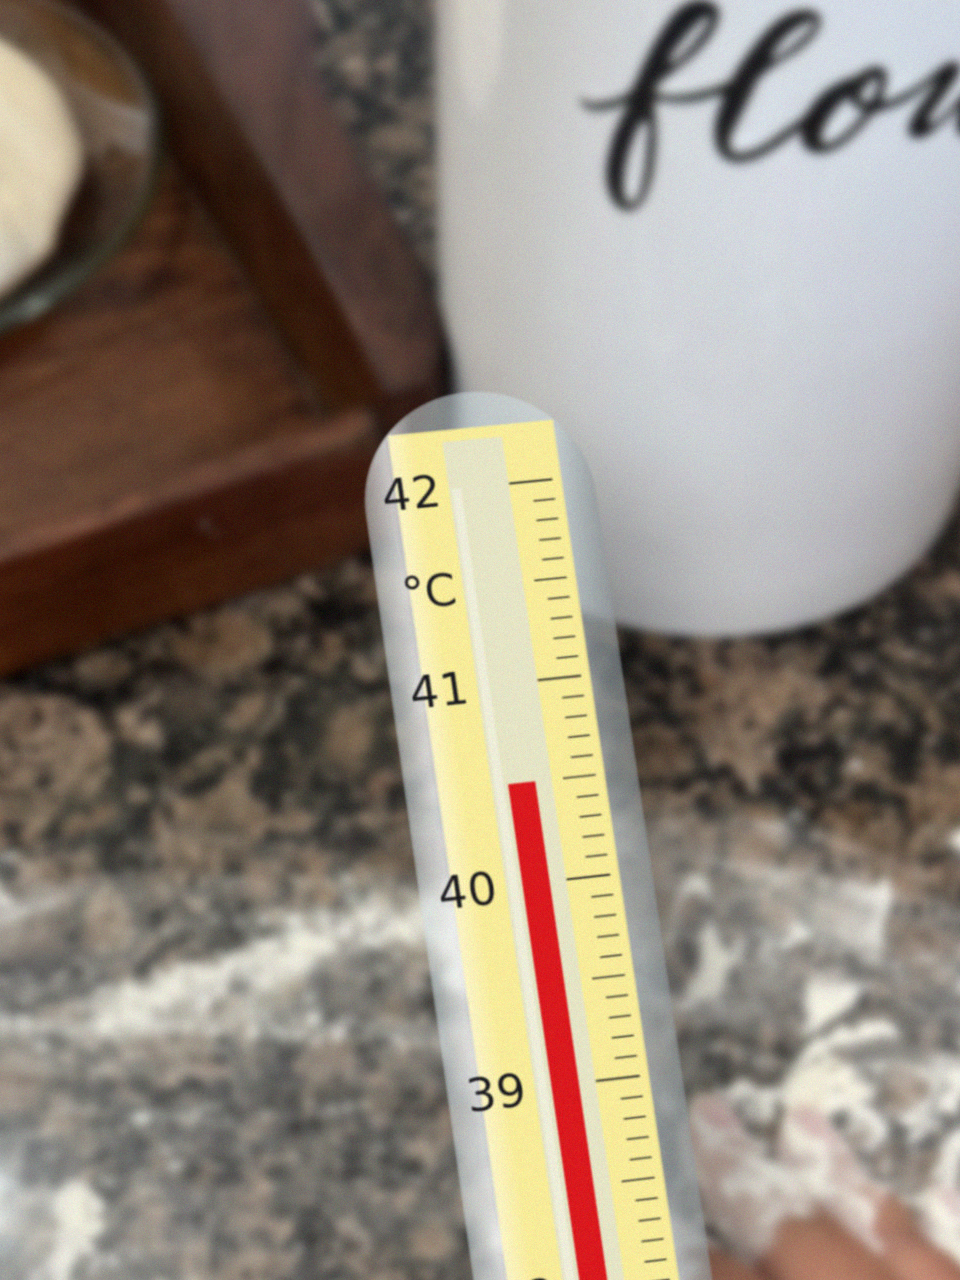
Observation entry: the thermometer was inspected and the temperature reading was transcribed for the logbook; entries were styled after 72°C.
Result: 40.5°C
